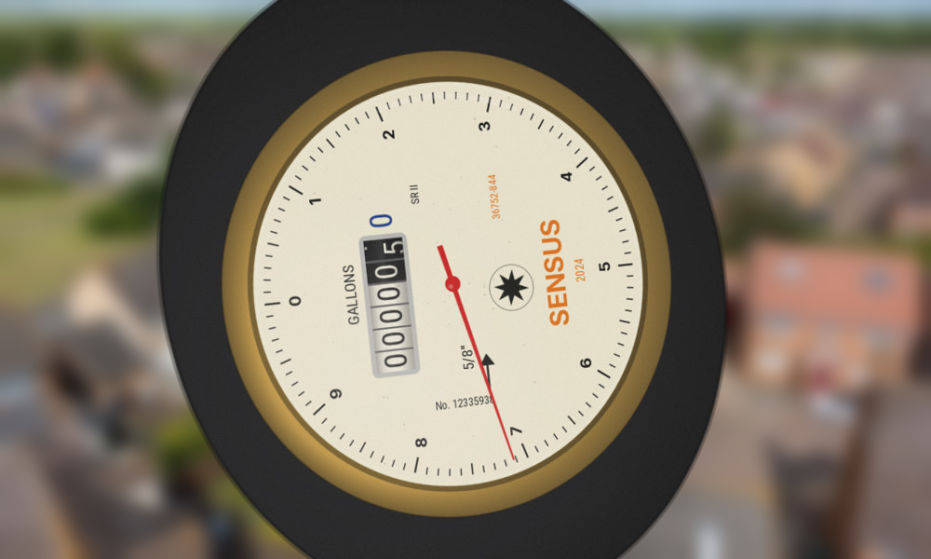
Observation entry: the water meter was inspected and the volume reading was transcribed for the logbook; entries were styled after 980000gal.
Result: 47.1gal
